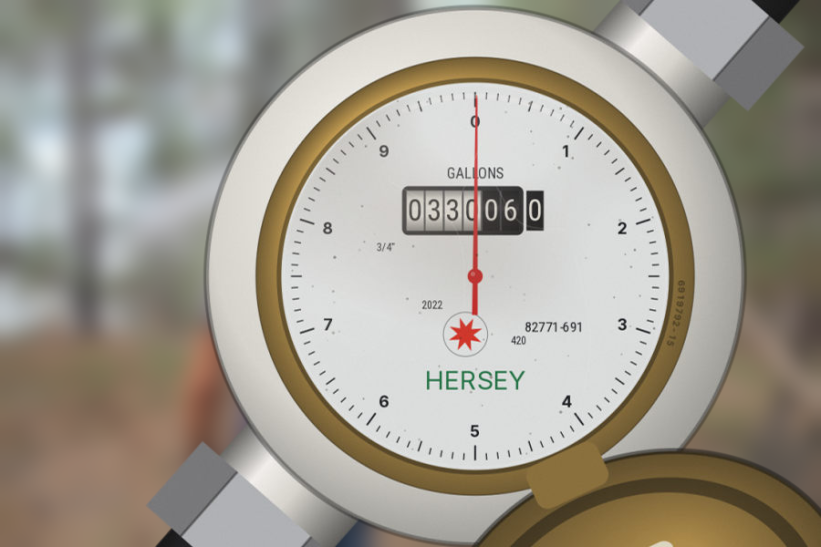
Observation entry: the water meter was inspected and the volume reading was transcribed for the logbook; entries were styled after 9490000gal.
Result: 330060.0gal
